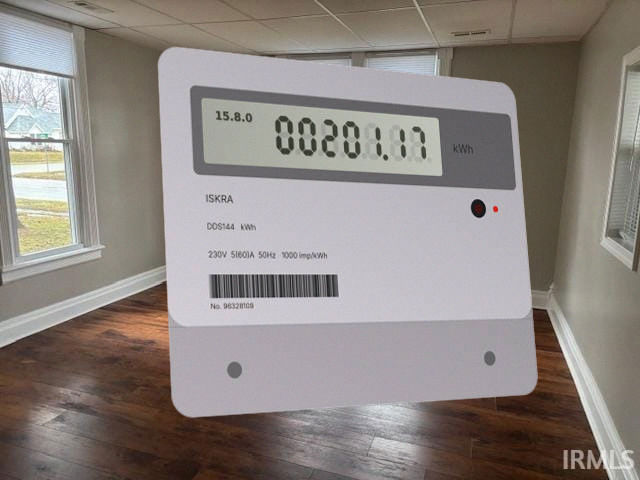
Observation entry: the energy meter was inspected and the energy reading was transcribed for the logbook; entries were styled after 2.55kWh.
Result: 201.17kWh
